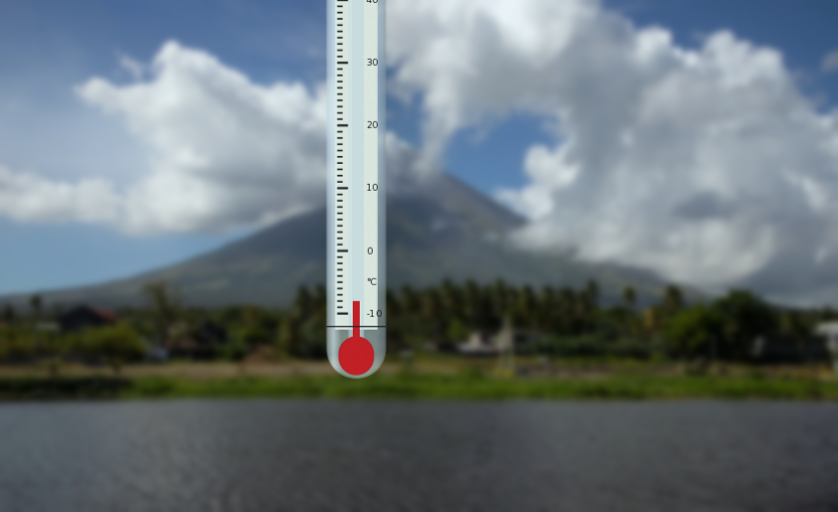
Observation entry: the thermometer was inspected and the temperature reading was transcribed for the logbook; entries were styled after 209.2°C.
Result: -8°C
